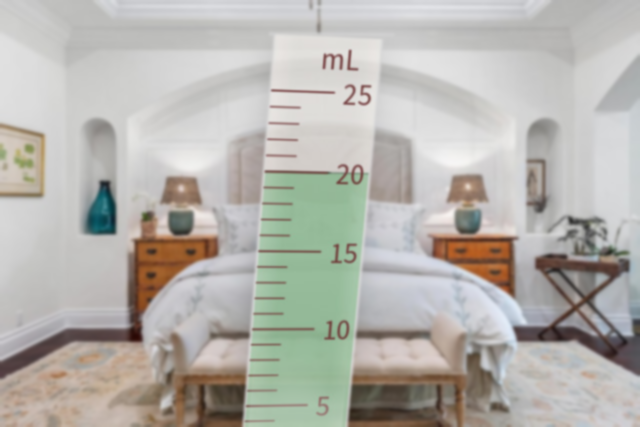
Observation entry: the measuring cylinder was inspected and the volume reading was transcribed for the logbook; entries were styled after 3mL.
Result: 20mL
